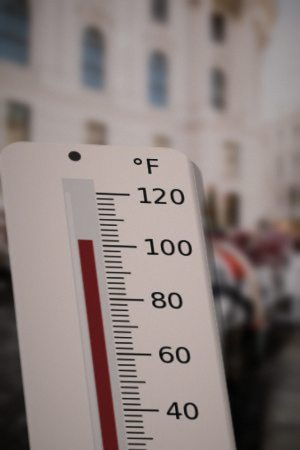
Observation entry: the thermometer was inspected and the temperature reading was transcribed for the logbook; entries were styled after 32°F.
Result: 102°F
